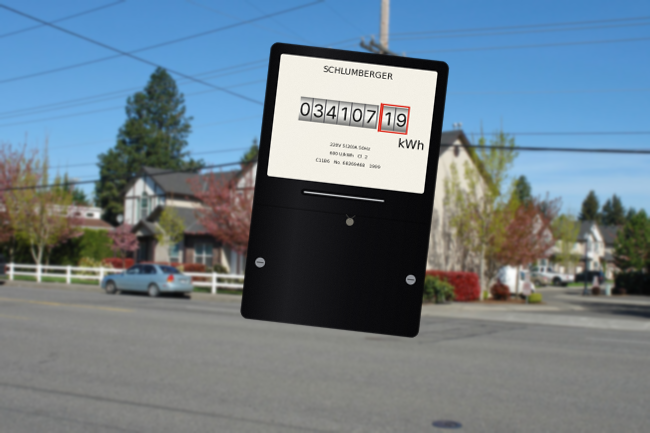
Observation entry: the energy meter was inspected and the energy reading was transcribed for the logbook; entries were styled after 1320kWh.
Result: 34107.19kWh
